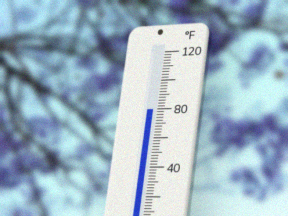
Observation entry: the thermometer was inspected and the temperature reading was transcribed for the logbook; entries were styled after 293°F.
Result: 80°F
